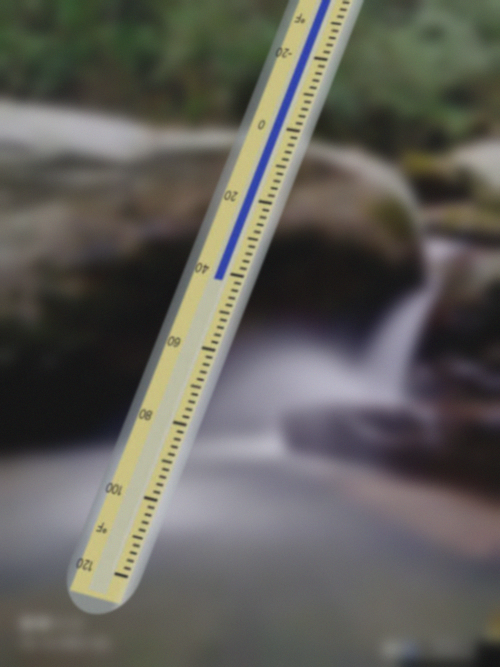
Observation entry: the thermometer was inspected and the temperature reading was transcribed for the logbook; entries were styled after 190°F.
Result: 42°F
